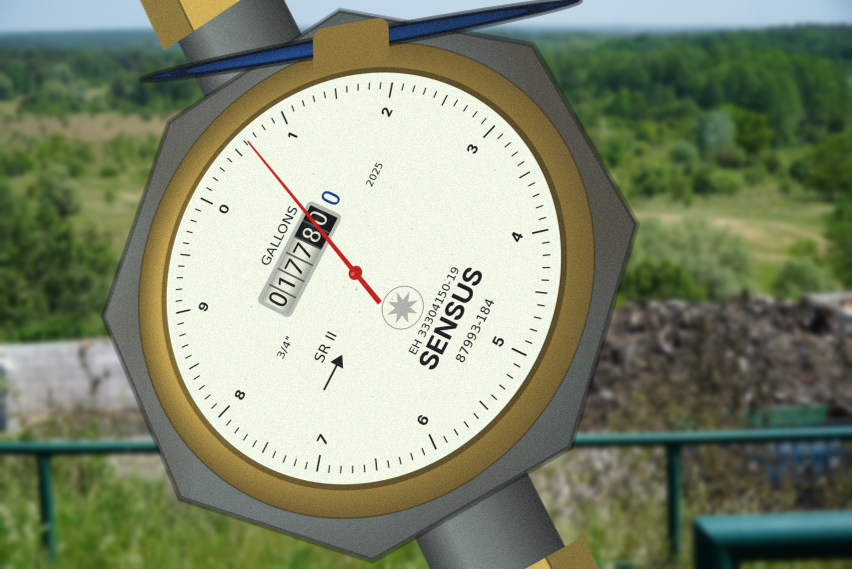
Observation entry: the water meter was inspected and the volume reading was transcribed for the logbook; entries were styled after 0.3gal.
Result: 177800.6gal
